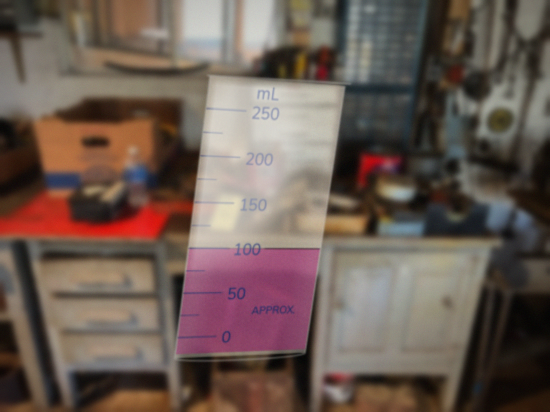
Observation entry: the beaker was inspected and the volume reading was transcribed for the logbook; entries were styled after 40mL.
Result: 100mL
